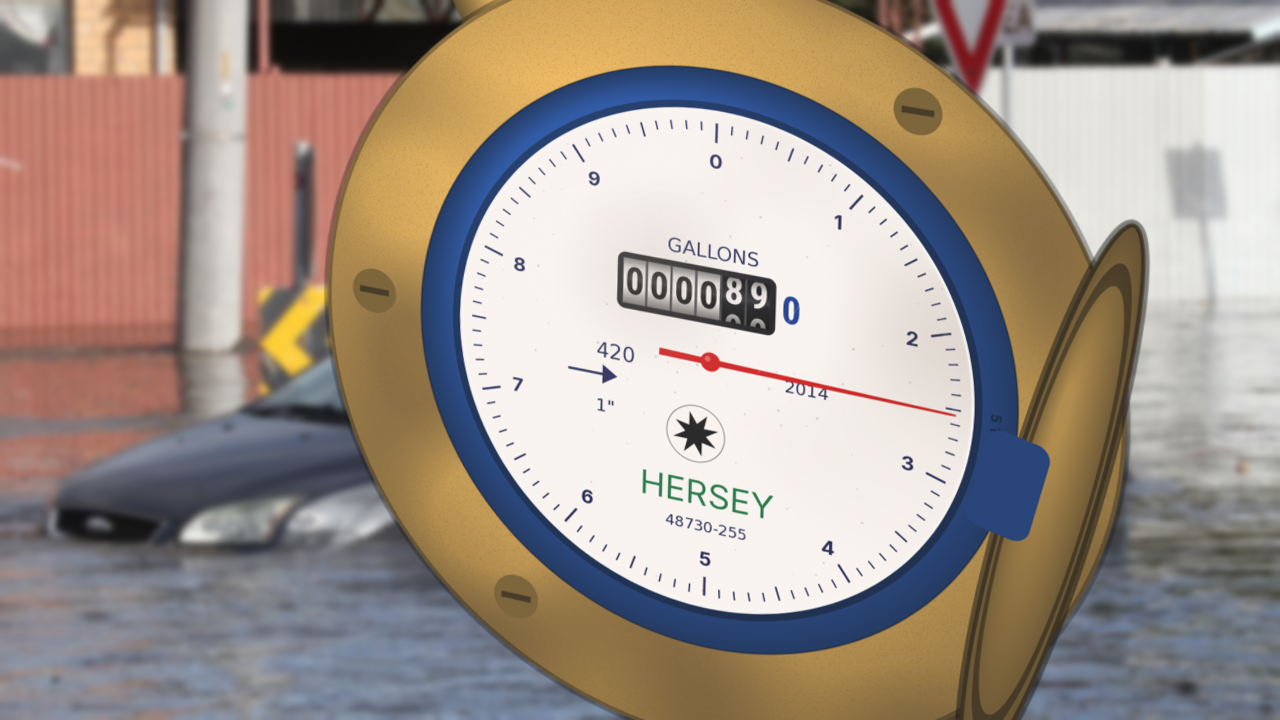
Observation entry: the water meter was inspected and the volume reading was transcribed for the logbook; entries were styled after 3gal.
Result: 892.5gal
